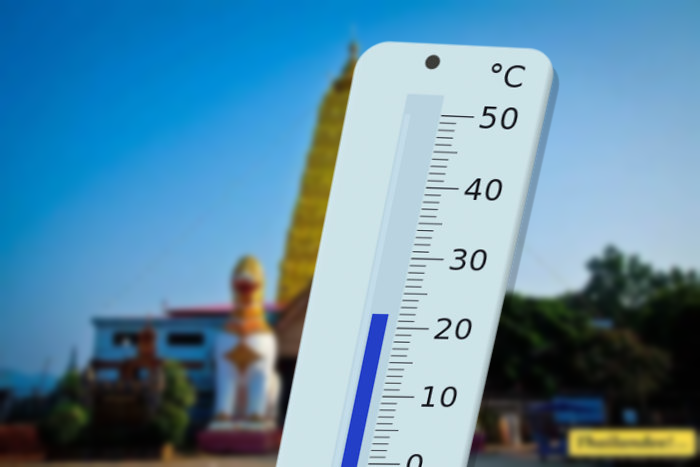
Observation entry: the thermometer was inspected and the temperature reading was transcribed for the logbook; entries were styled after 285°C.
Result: 22°C
